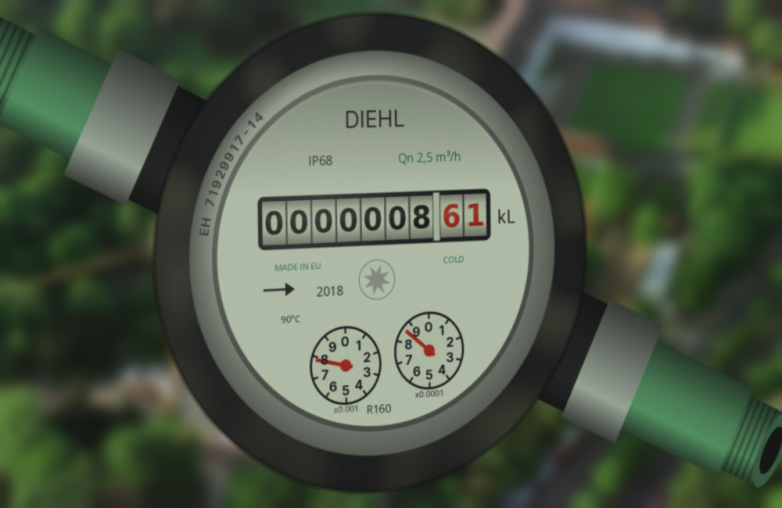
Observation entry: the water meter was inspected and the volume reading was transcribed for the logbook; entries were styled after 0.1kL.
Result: 8.6178kL
